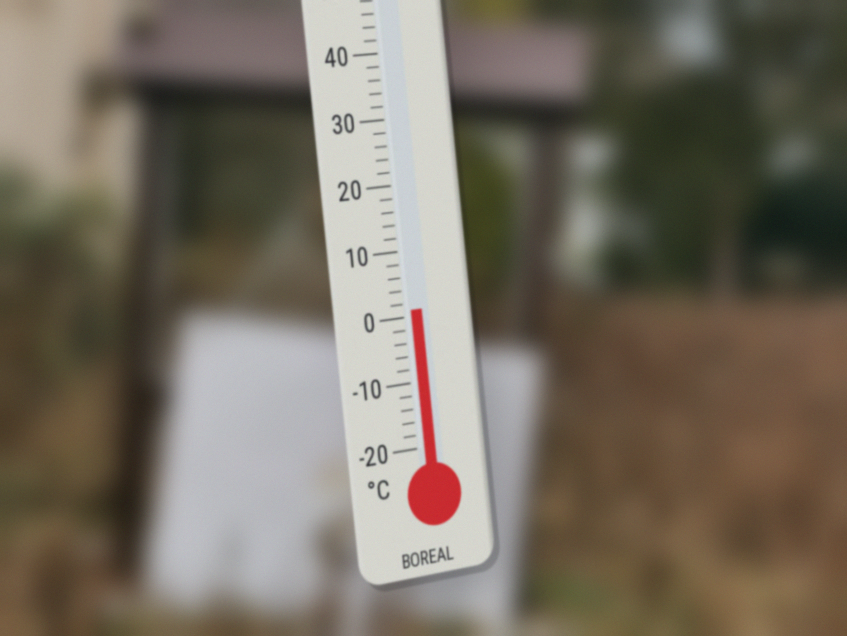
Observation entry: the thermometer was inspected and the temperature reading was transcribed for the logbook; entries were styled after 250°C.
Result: 1°C
